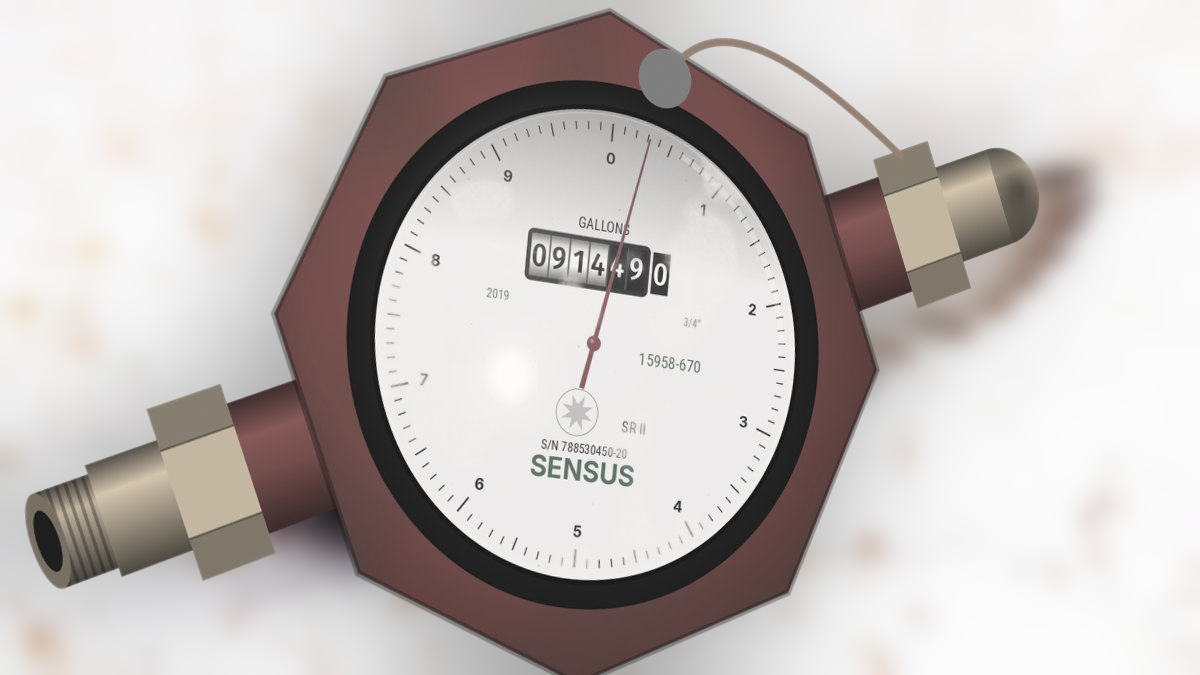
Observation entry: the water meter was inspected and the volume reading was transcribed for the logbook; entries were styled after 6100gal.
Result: 914490.3gal
